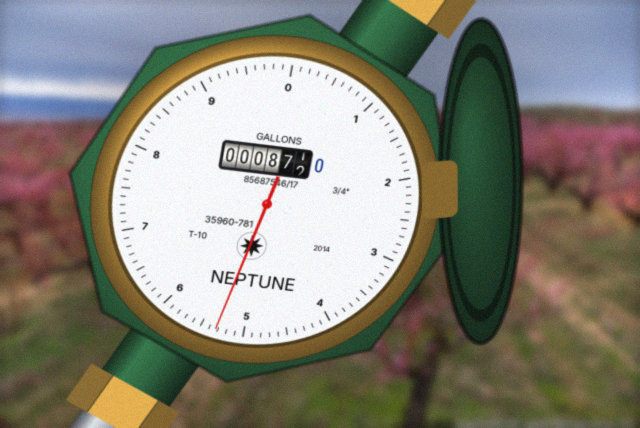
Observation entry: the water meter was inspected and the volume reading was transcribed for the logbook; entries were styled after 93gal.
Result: 8715.3gal
